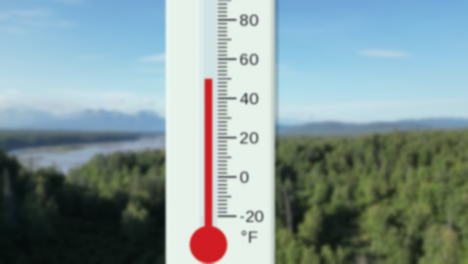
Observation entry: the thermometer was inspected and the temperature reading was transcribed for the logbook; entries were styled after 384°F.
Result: 50°F
